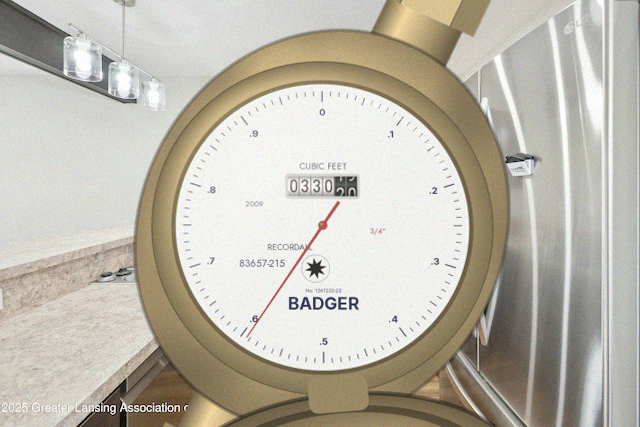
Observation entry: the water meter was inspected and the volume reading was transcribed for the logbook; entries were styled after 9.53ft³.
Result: 33019.59ft³
